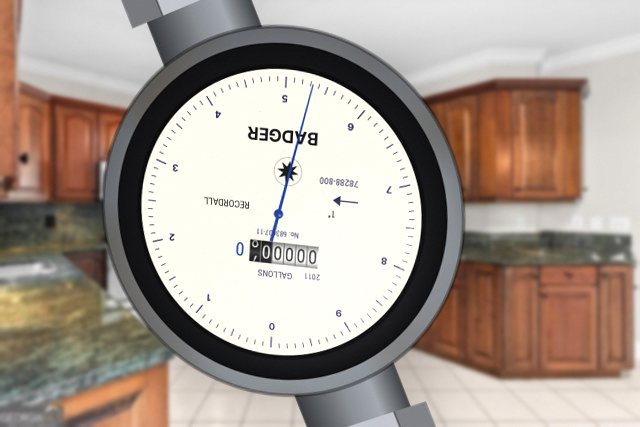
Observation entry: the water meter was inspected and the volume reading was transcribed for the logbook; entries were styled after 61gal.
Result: 75.3gal
